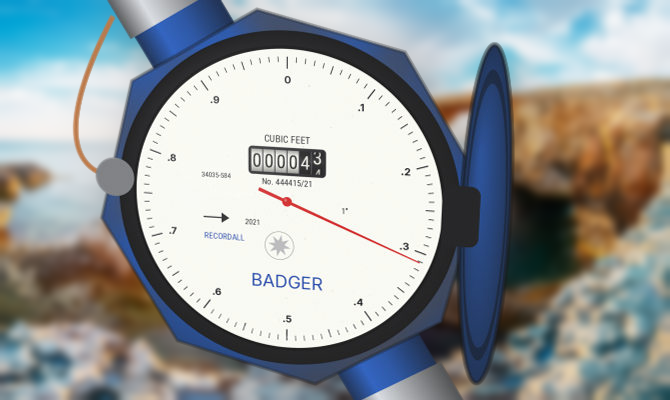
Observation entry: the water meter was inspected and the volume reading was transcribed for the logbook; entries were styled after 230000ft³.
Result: 43.31ft³
